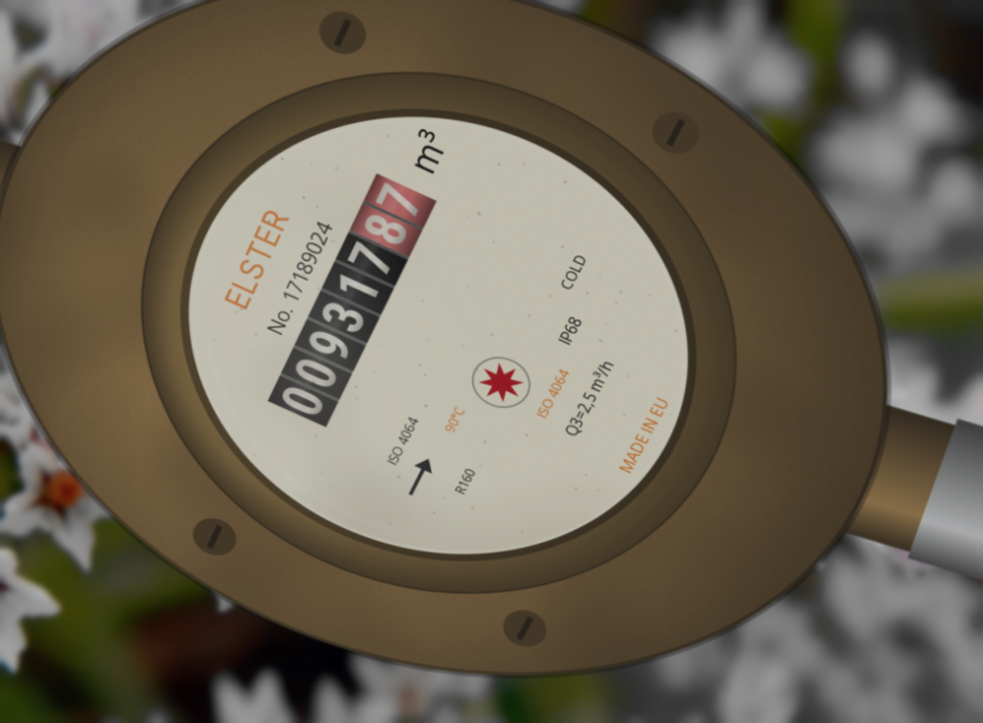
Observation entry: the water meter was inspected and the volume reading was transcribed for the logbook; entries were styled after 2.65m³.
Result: 9317.87m³
